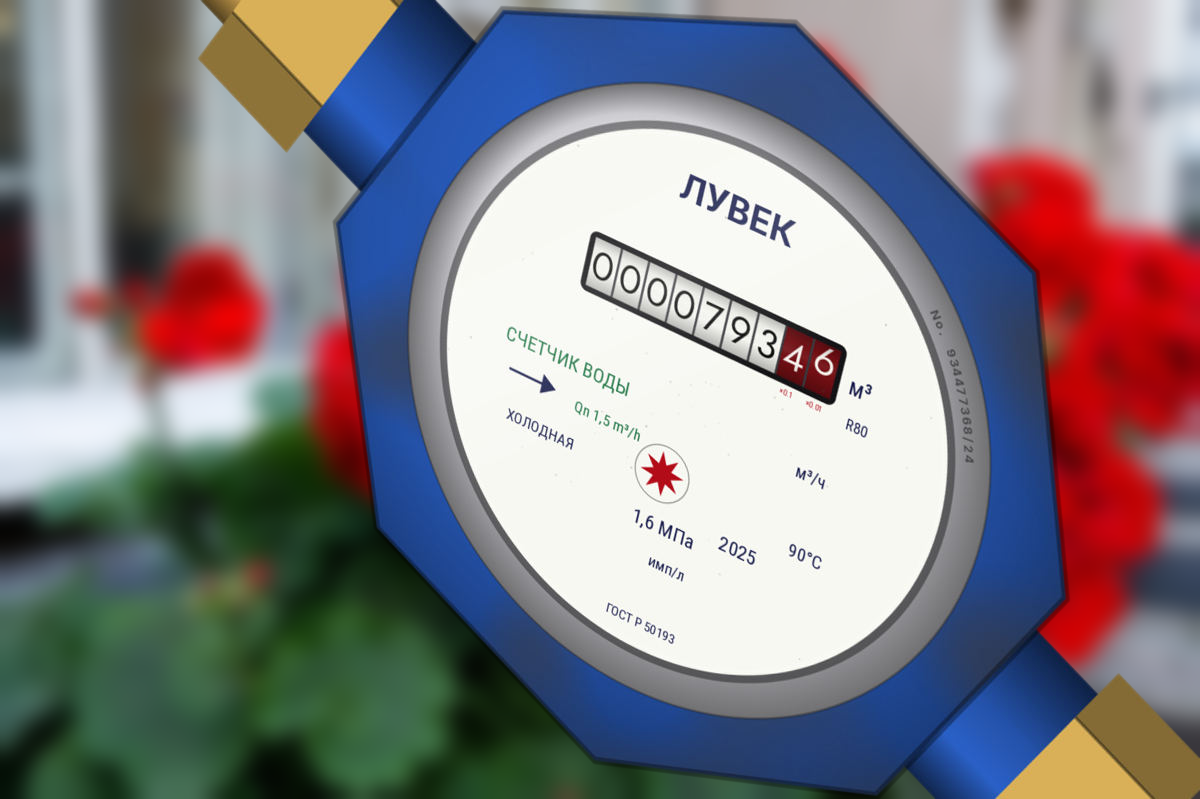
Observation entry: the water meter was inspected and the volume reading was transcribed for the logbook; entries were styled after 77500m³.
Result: 793.46m³
